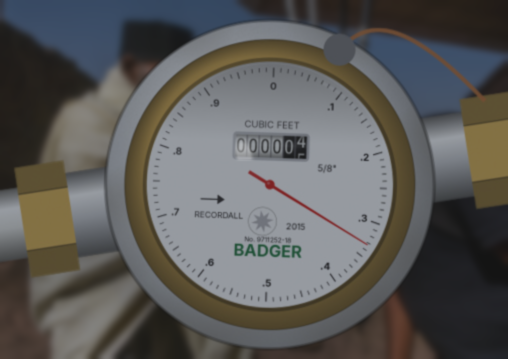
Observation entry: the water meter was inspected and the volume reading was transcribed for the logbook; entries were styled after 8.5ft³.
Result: 4.33ft³
